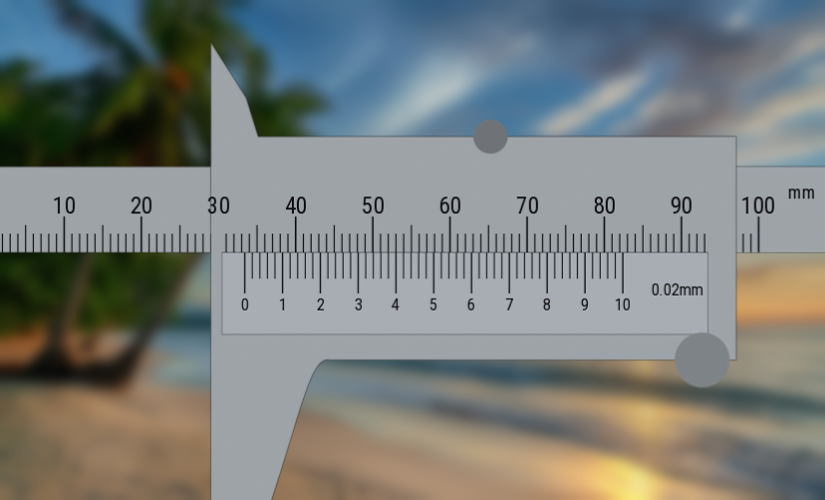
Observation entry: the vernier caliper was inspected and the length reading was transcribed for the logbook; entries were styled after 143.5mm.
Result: 33.4mm
